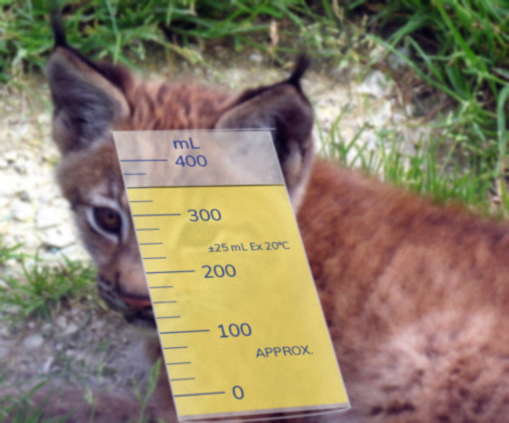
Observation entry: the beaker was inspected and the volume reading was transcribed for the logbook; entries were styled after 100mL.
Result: 350mL
